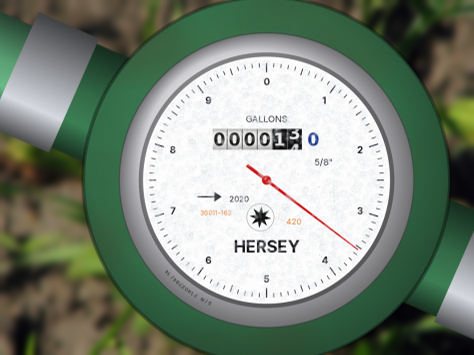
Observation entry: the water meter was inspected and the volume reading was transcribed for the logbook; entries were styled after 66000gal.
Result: 133.5gal
